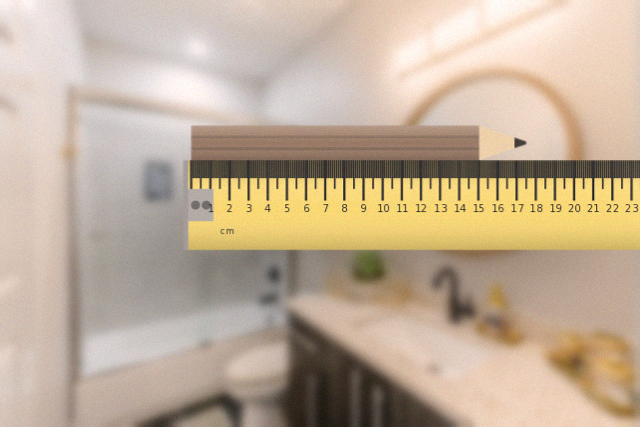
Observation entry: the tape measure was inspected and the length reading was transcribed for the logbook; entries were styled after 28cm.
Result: 17.5cm
